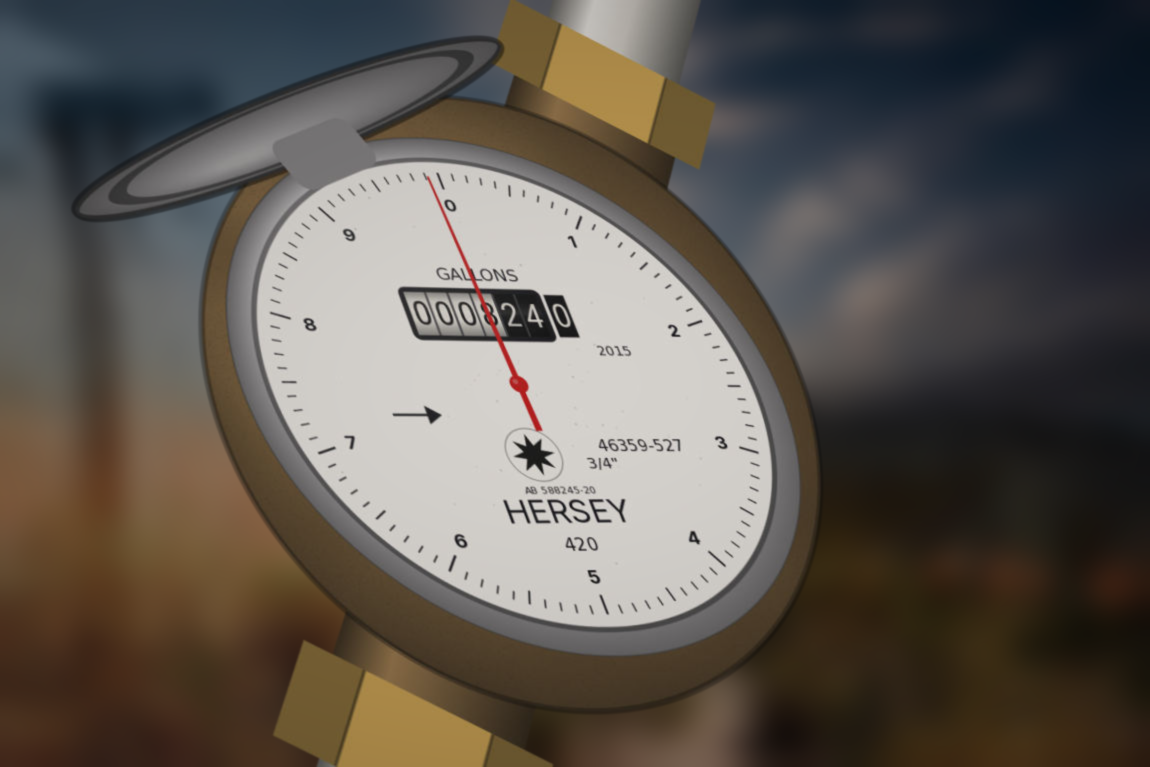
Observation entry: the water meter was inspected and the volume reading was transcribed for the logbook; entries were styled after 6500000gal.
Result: 8239.9gal
